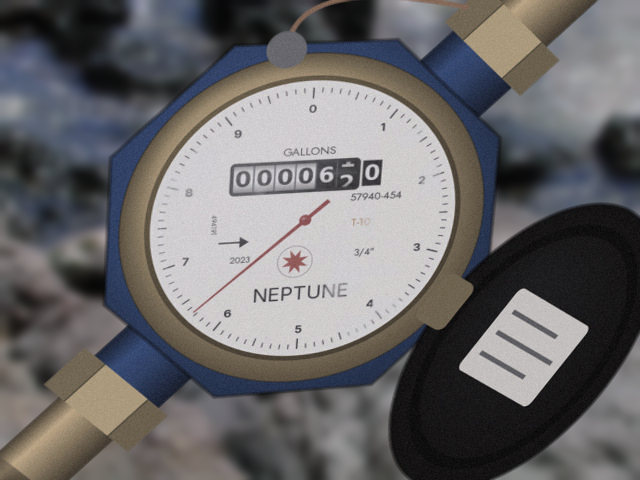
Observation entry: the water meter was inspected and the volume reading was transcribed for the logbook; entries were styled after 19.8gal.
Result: 616.3gal
